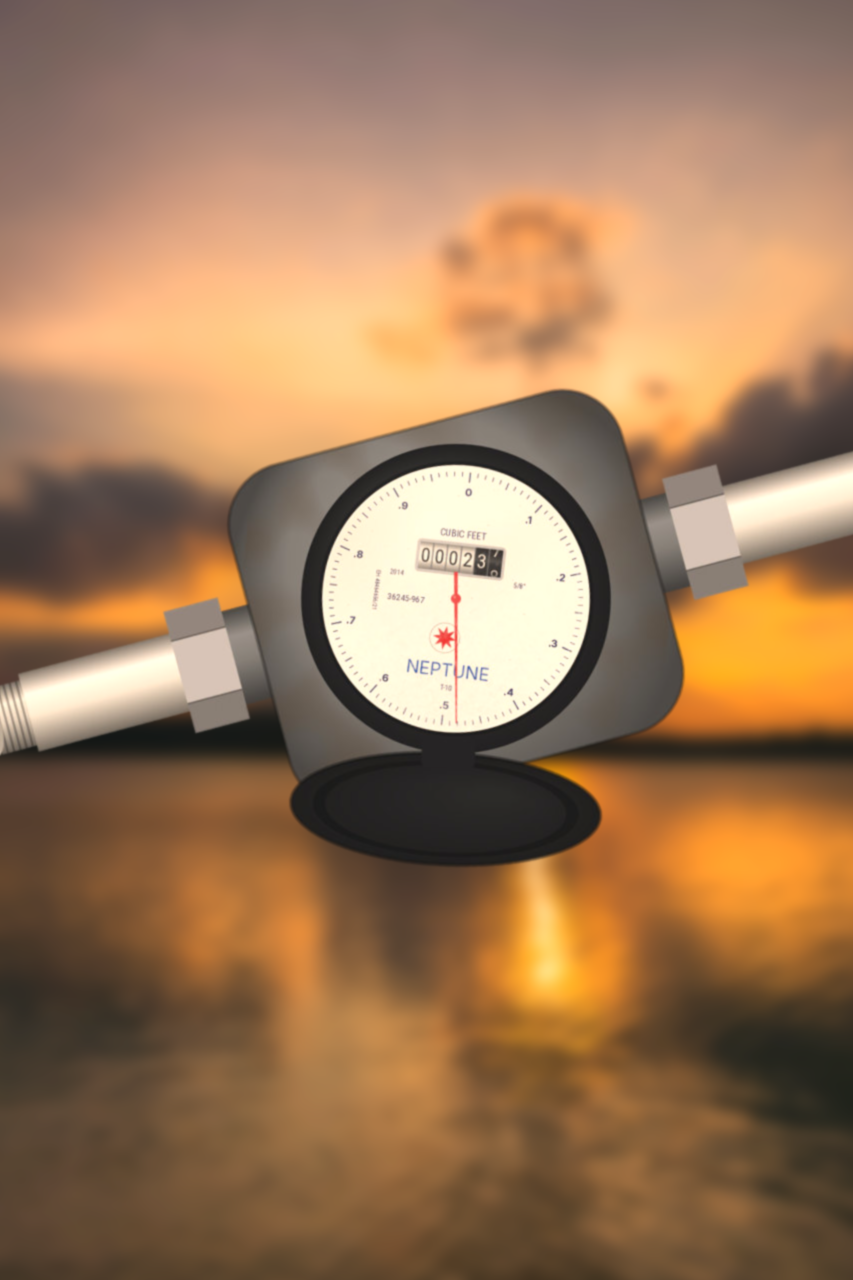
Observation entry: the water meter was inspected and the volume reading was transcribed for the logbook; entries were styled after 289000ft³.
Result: 237.48ft³
